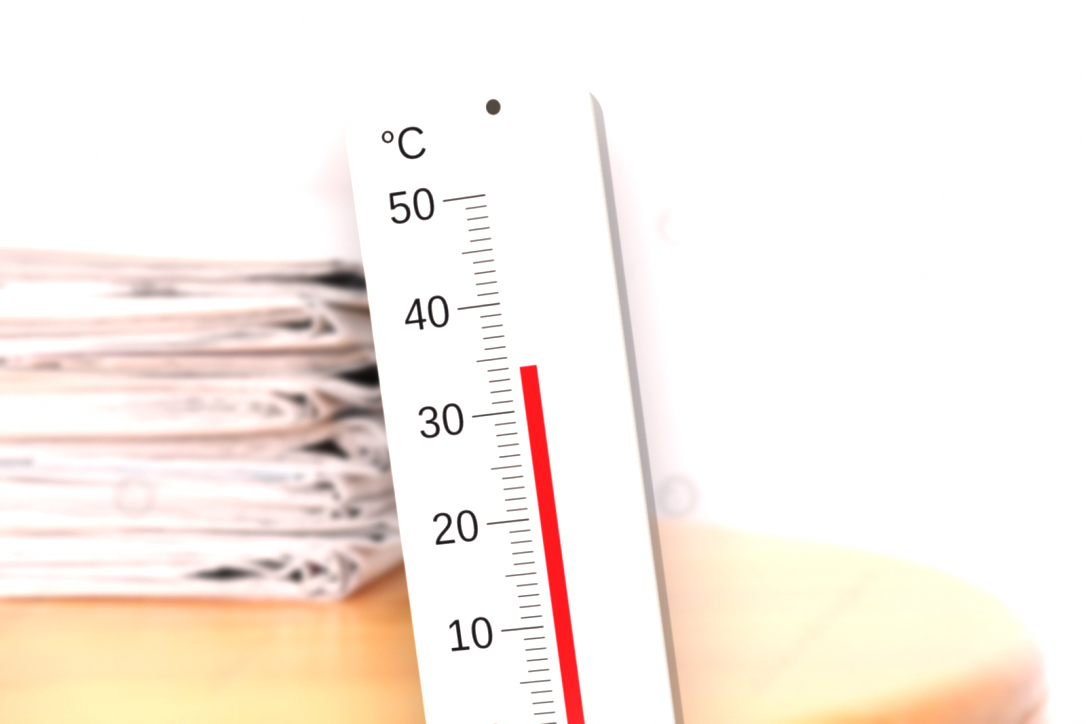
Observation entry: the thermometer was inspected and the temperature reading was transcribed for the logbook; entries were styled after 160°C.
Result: 34°C
